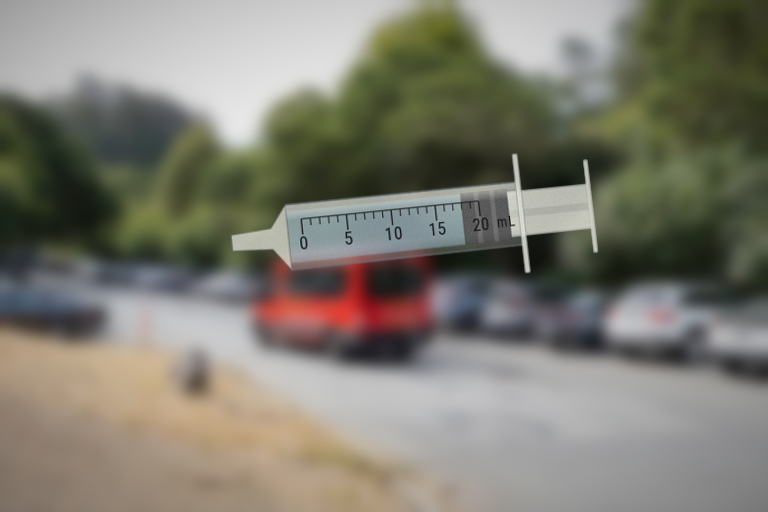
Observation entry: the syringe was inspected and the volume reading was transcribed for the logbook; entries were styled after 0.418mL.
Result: 18mL
